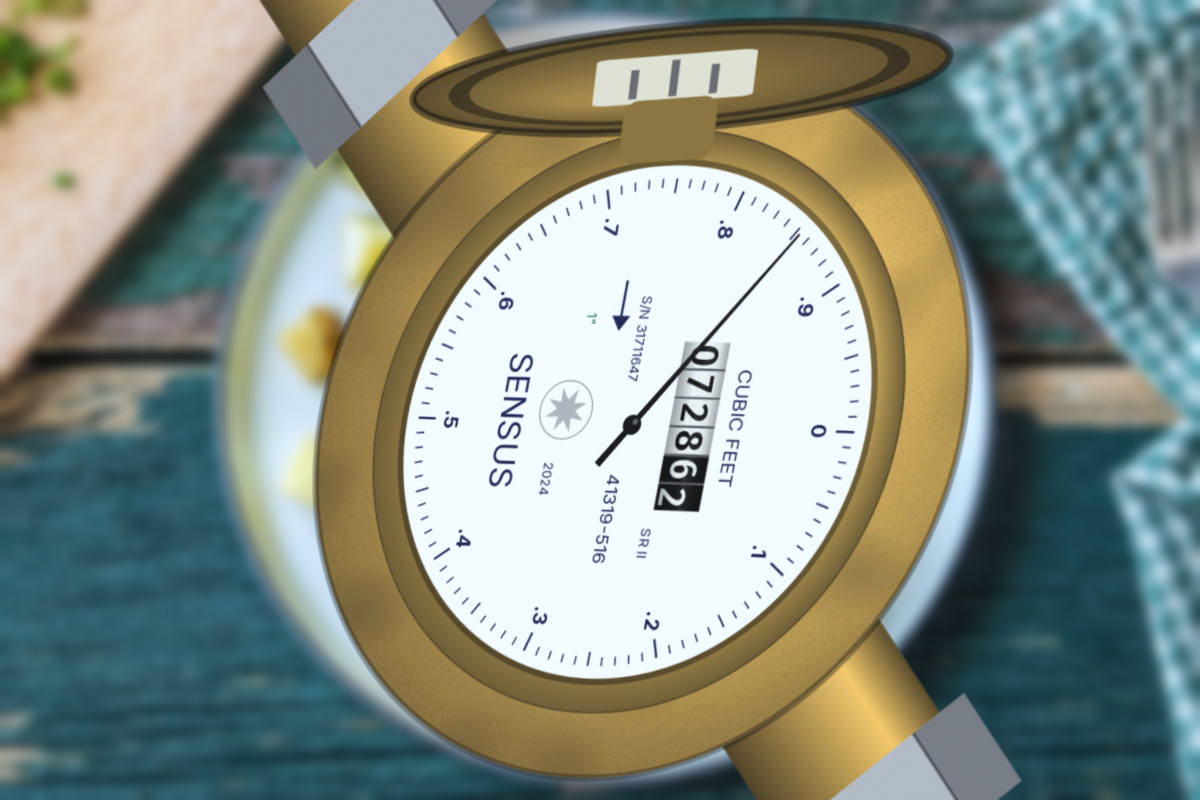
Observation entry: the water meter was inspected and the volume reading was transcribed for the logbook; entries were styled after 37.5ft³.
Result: 72861.85ft³
